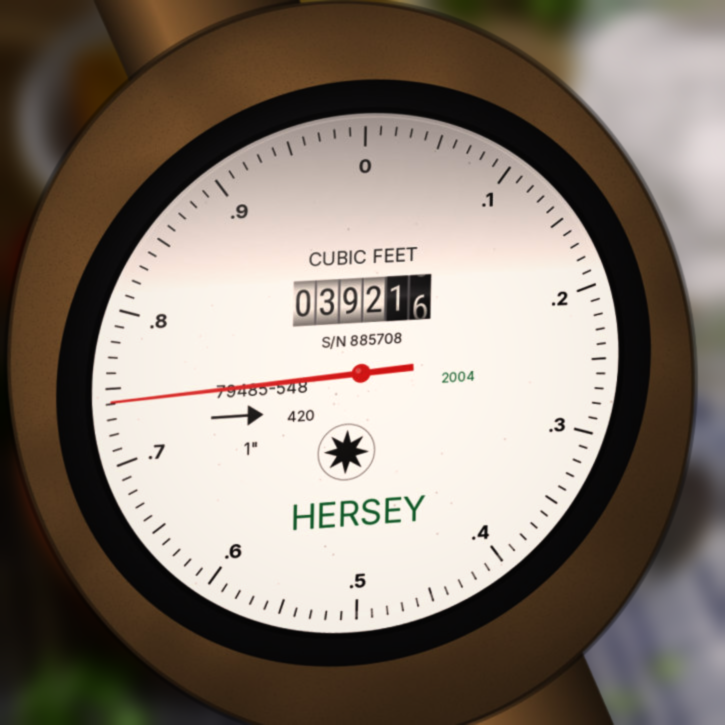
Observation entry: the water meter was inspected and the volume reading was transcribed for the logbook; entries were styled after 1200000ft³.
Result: 39215.74ft³
